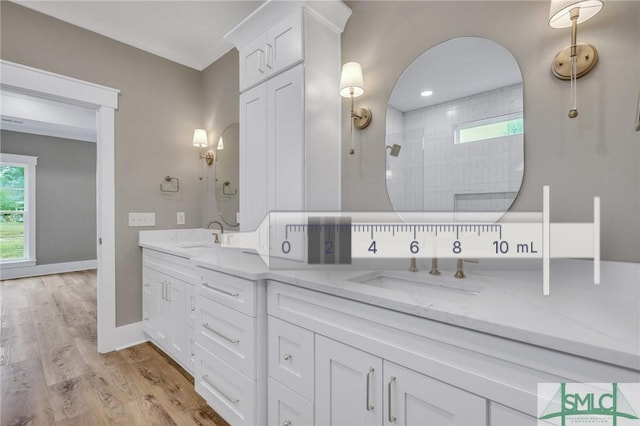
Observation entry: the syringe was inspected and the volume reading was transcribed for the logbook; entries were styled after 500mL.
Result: 1mL
